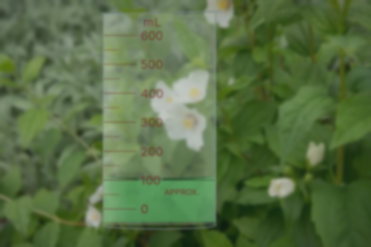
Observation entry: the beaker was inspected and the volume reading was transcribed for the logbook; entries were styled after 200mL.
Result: 100mL
